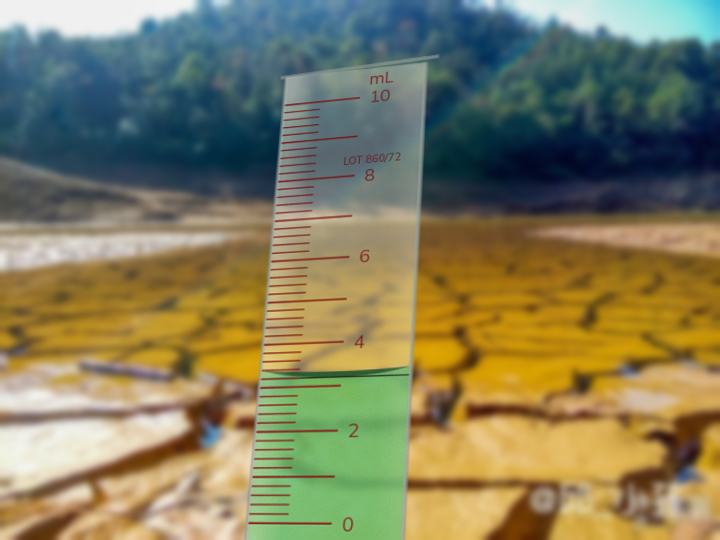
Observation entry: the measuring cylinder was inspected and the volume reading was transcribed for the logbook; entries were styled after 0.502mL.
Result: 3.2mL
